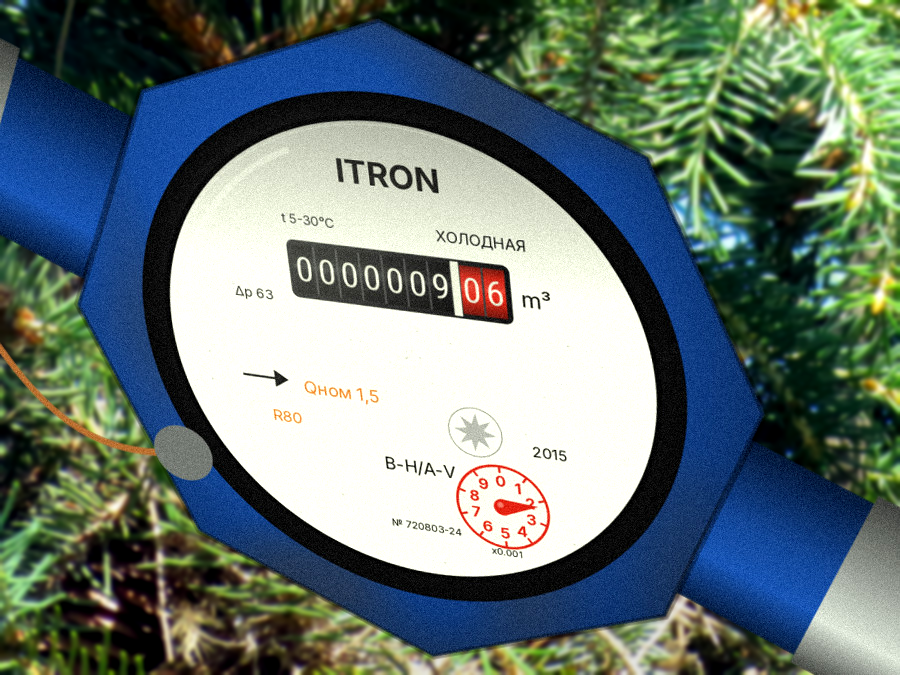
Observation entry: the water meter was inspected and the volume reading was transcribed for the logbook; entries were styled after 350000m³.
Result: 9.062m³
